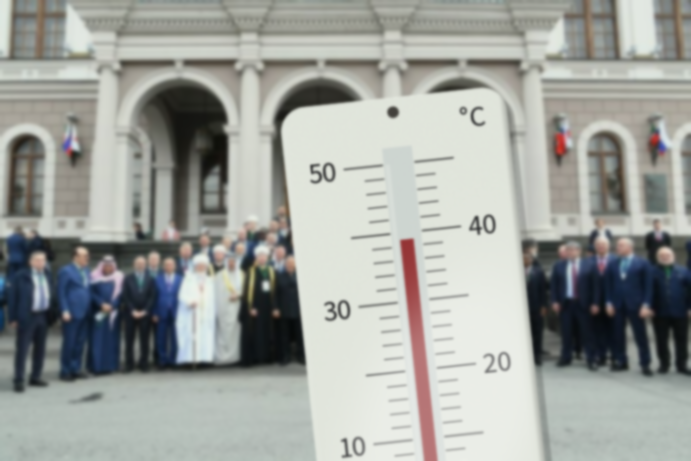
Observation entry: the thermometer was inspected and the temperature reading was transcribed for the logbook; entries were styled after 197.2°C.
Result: 39°C
